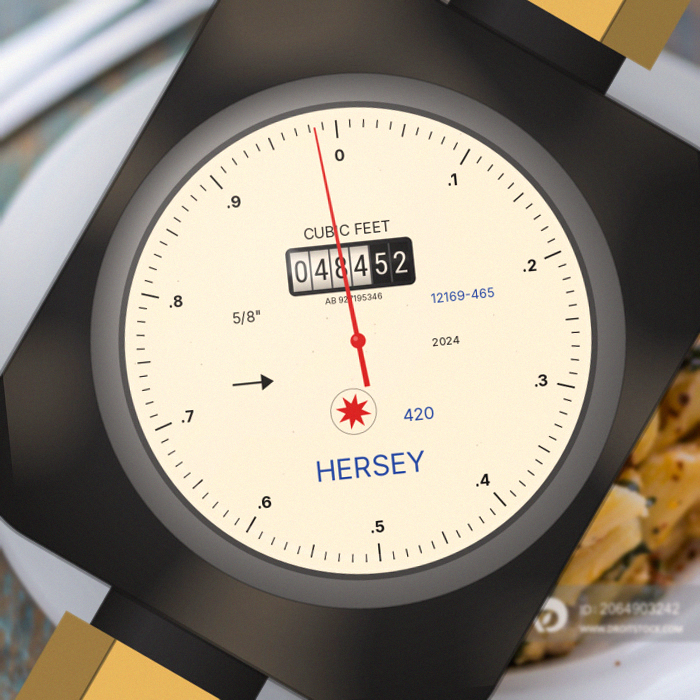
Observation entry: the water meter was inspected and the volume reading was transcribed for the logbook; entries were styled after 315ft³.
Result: 48451.98ft³
